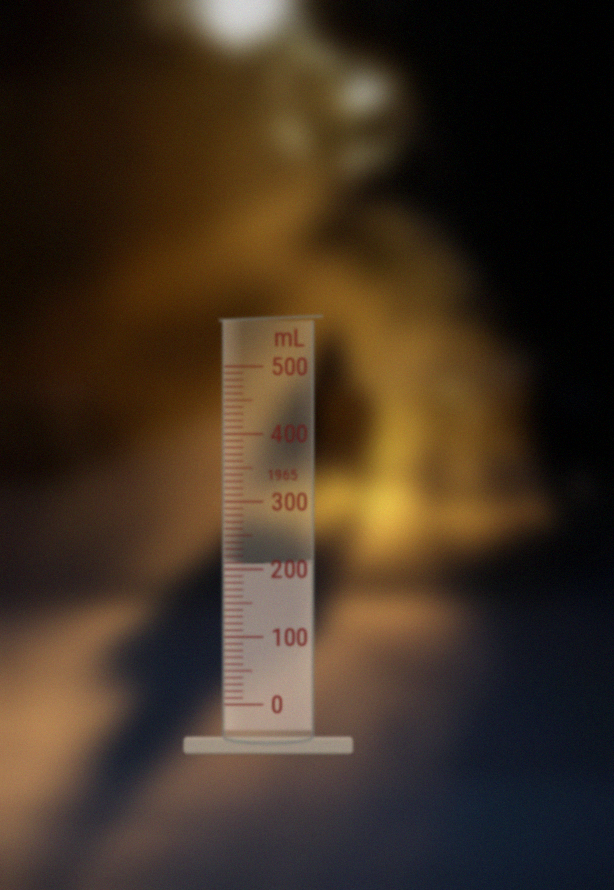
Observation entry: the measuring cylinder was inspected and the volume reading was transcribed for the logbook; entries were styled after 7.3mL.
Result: 210mL
